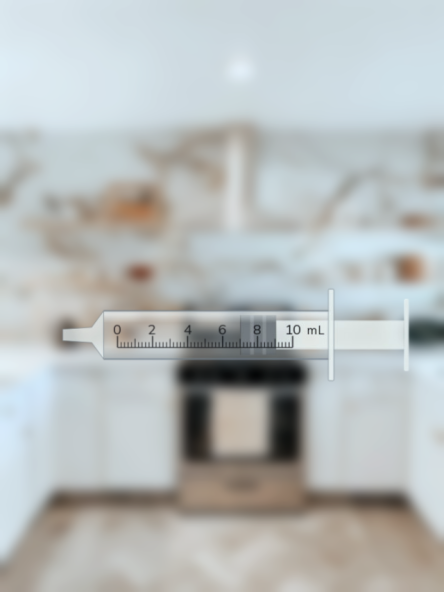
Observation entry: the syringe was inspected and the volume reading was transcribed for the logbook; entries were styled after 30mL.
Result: 7mL
